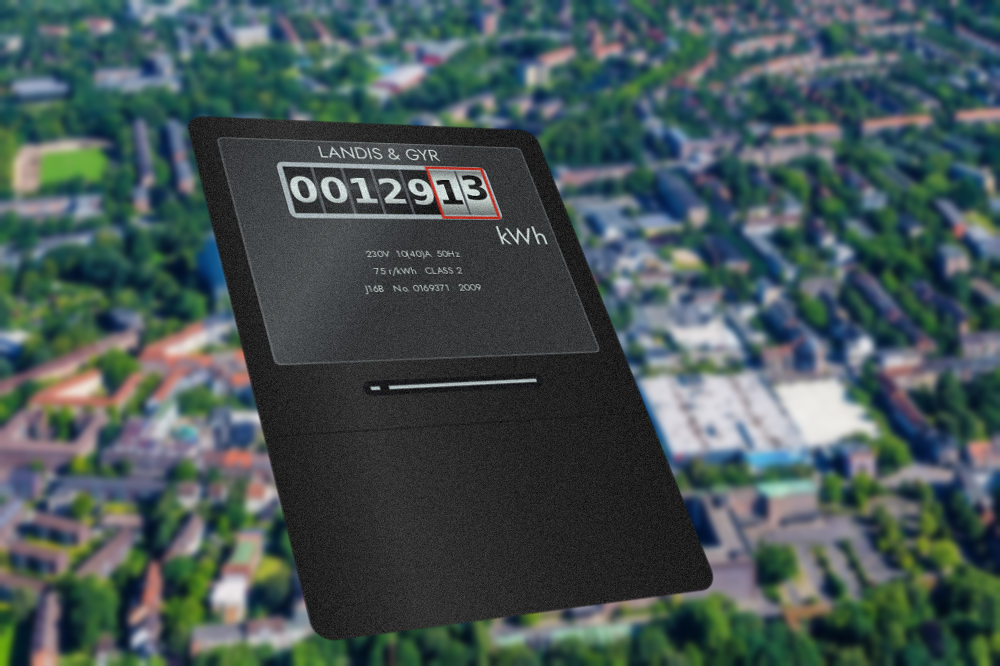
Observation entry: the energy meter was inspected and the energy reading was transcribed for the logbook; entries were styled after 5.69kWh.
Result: 129.13kWh
